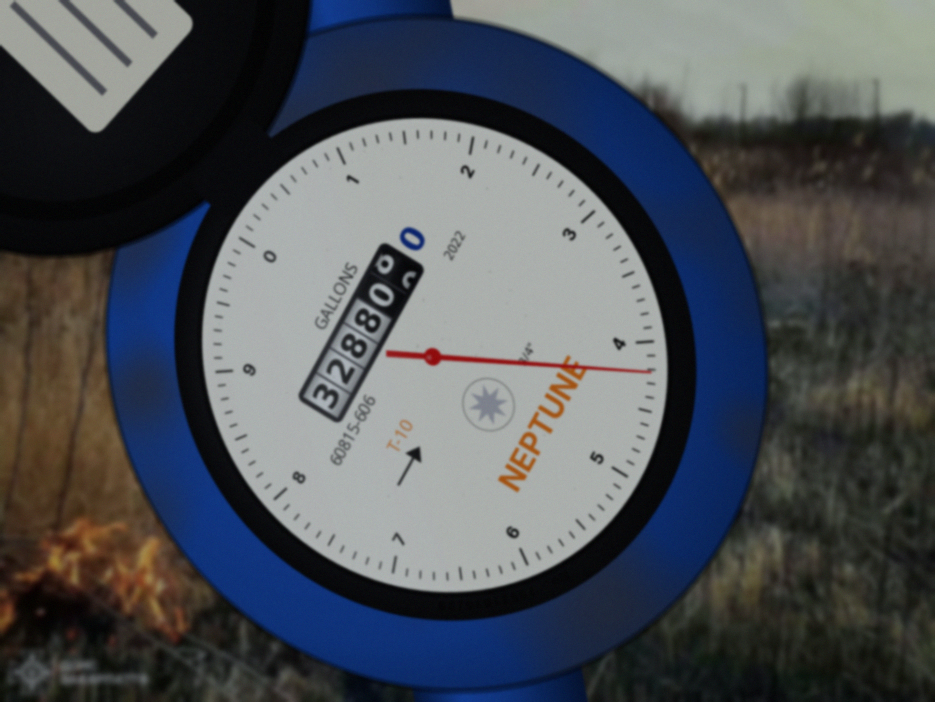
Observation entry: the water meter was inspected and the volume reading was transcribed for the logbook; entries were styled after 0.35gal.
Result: 3288084.2gal
